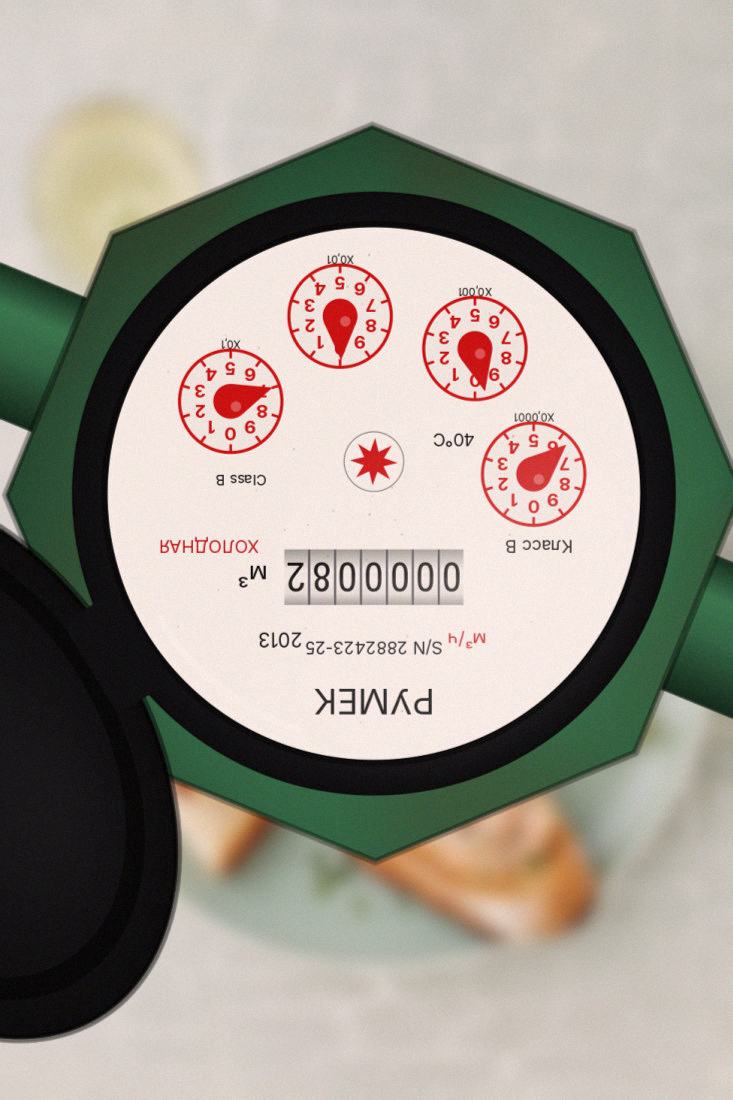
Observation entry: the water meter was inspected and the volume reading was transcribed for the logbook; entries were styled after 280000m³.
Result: 82.6996m³
